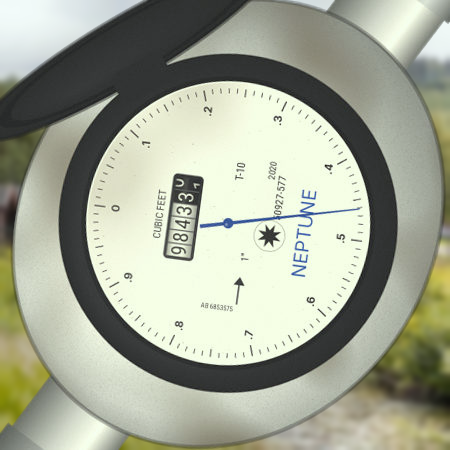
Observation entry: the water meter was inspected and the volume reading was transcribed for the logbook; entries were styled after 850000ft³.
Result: 984330.46ft³
